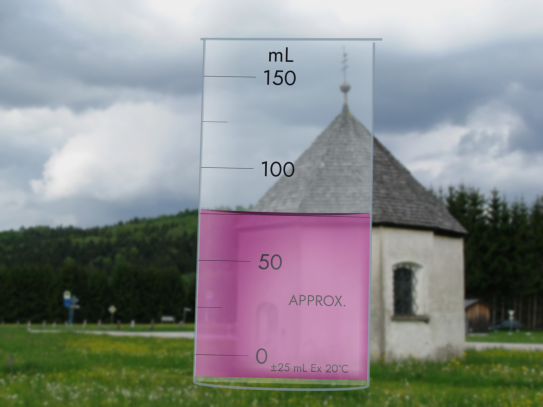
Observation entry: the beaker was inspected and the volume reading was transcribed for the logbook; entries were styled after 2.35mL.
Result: 75mL
